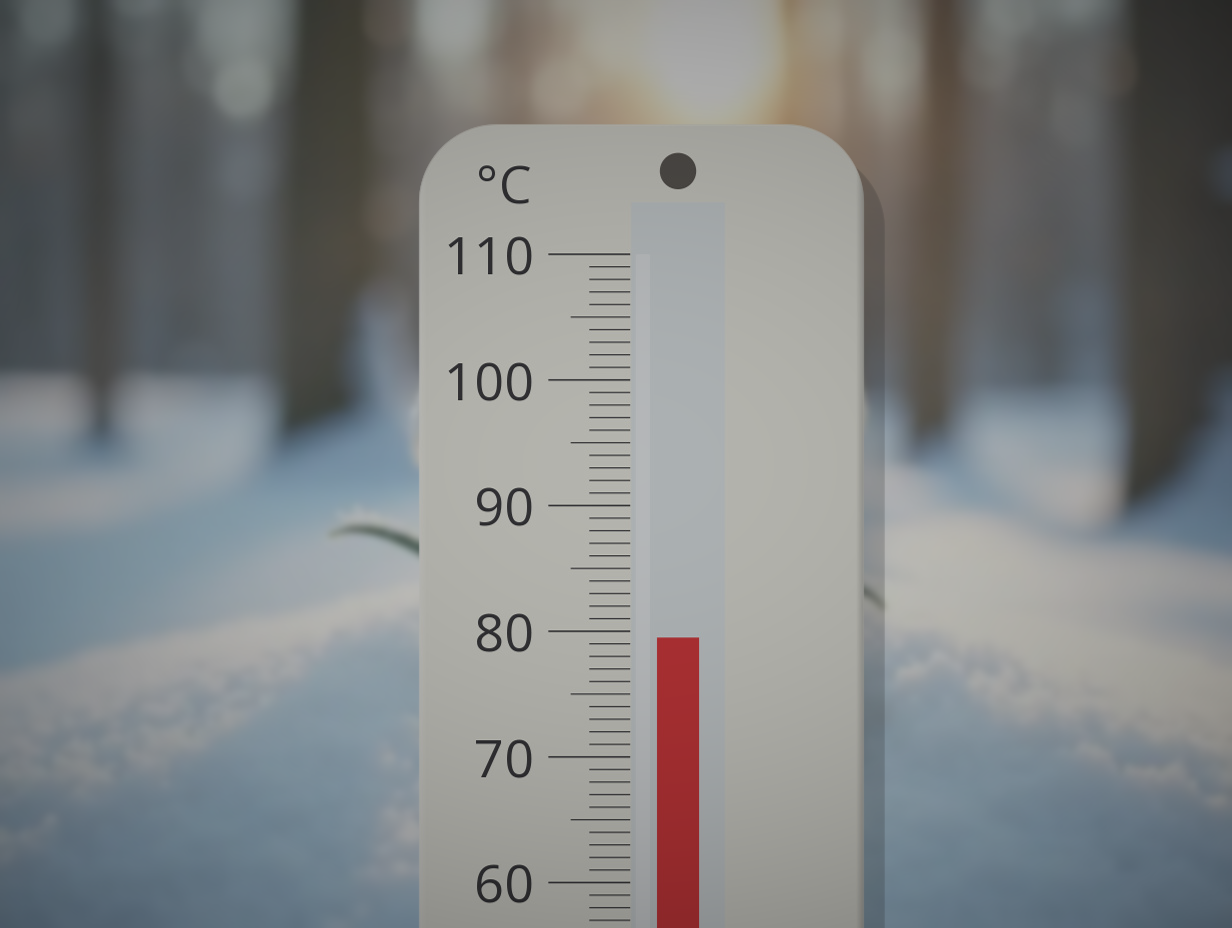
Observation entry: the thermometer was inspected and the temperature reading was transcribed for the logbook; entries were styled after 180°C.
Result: 79.5°C
